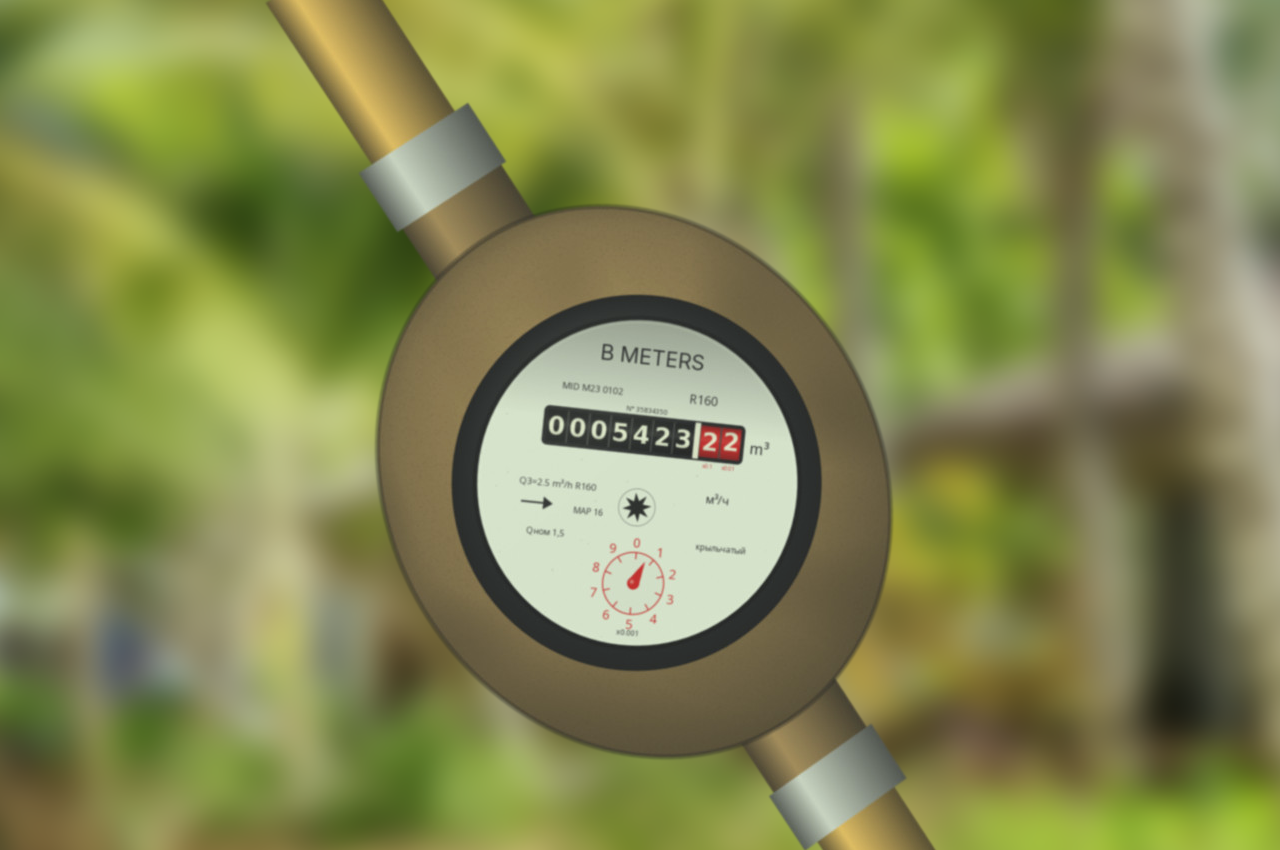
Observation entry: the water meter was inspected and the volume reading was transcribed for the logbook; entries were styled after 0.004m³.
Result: 5423.220m³
